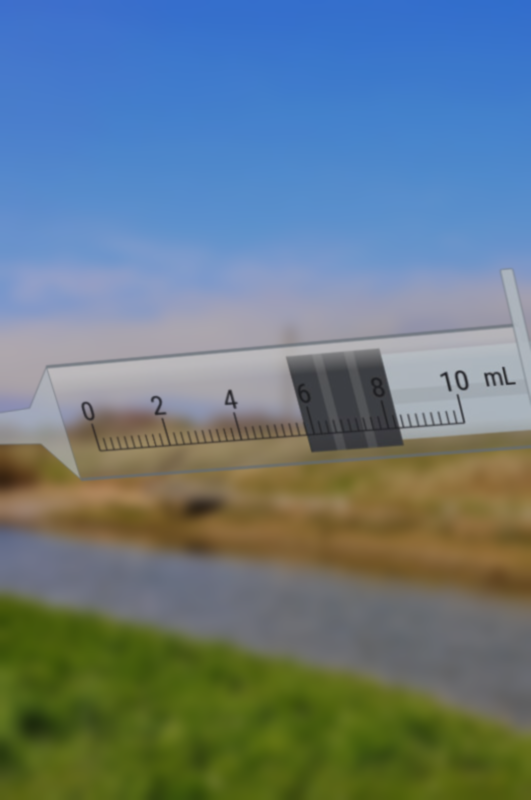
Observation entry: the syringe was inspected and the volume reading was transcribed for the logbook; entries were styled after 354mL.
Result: 5.8mL
